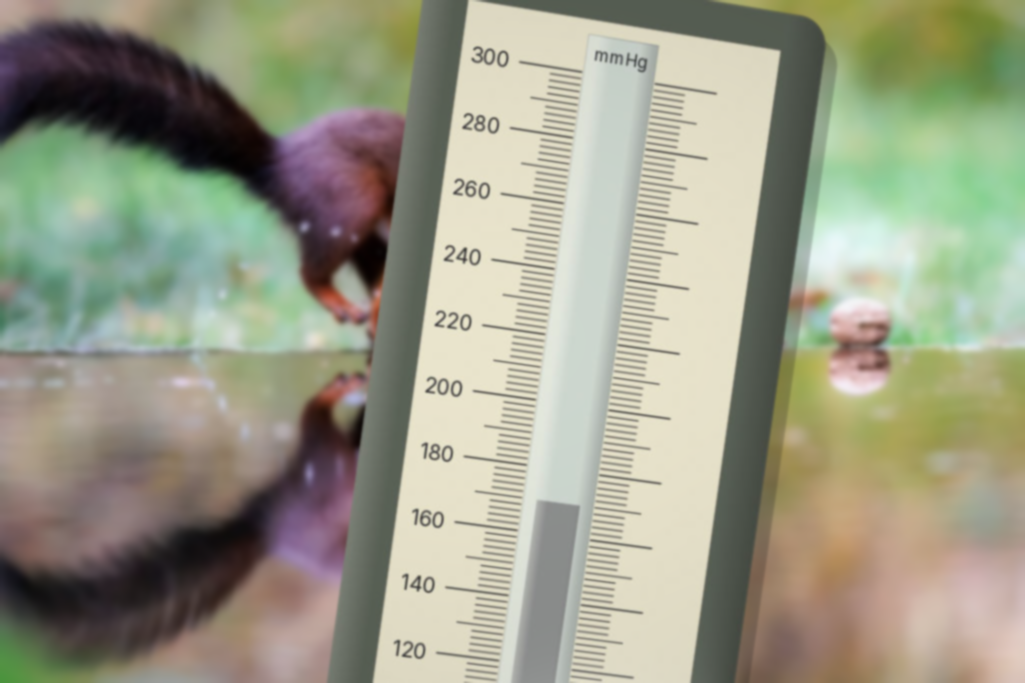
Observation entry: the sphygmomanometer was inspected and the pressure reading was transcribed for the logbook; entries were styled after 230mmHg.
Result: 170mmHg
